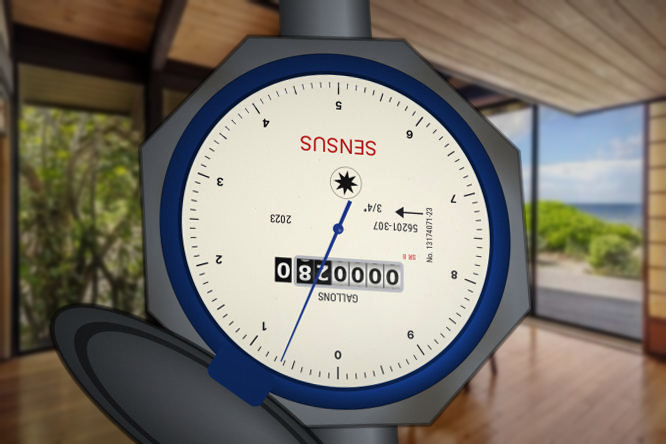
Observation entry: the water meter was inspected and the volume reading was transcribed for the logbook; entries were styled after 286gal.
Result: 280.6gal
